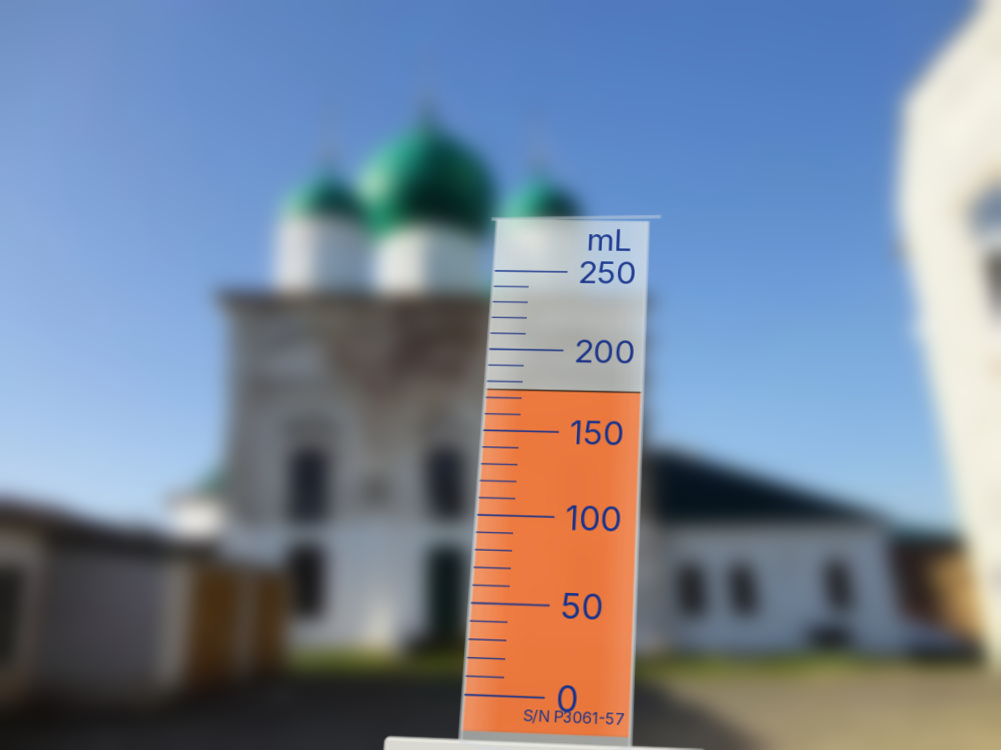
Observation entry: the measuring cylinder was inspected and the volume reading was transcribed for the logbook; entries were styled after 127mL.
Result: 175mL
